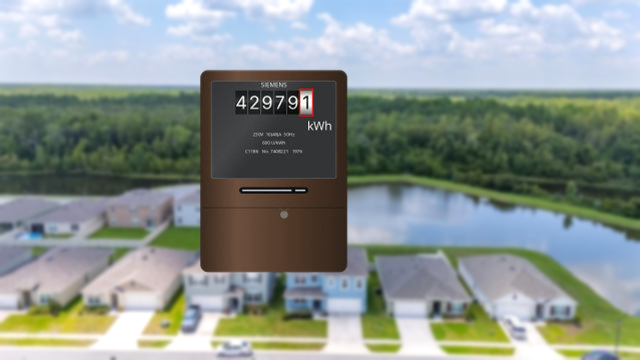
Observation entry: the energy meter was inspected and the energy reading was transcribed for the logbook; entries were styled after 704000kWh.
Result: 42979.1kWh
